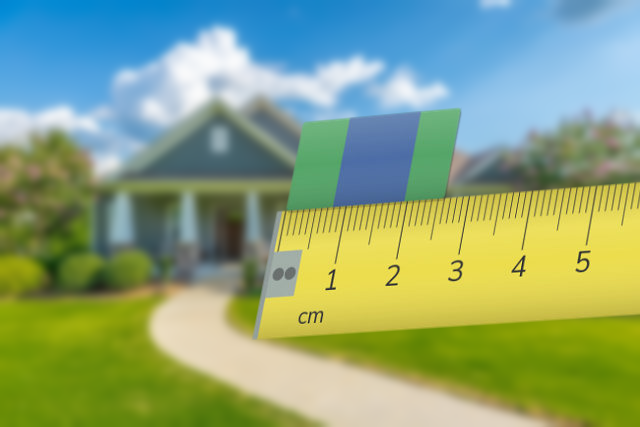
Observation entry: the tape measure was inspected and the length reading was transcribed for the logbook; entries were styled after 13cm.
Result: 2.6cm
